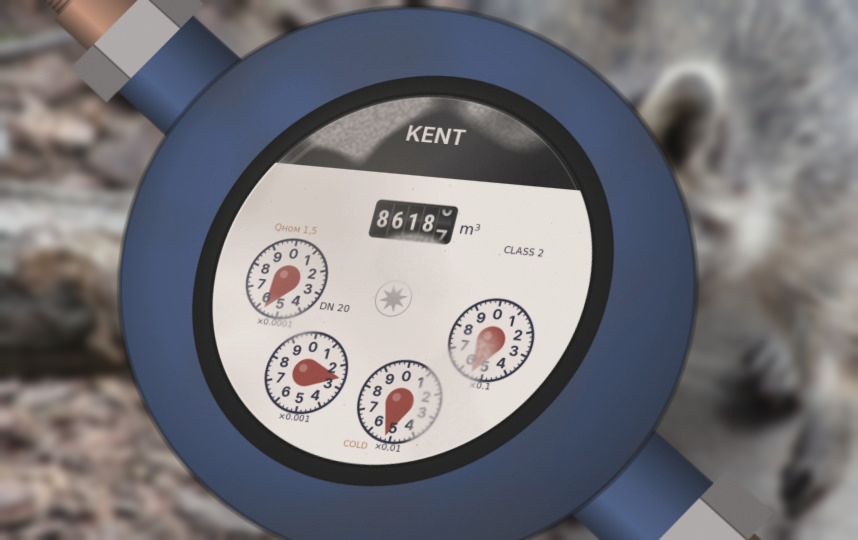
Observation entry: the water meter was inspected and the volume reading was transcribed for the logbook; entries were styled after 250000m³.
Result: 86186.5525m³
